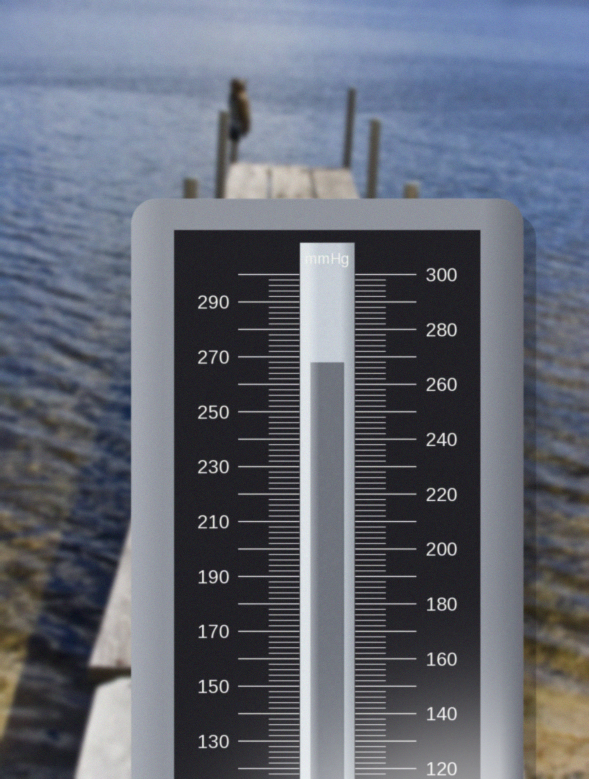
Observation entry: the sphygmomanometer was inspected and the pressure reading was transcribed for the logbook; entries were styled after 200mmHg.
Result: 268mmHg
